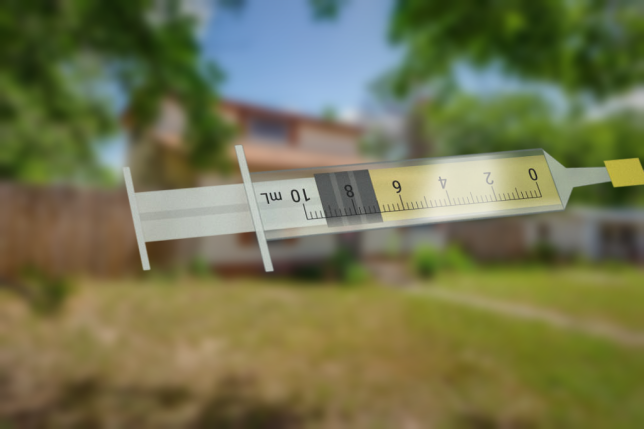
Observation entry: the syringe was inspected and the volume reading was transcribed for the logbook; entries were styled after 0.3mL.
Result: 7mL
